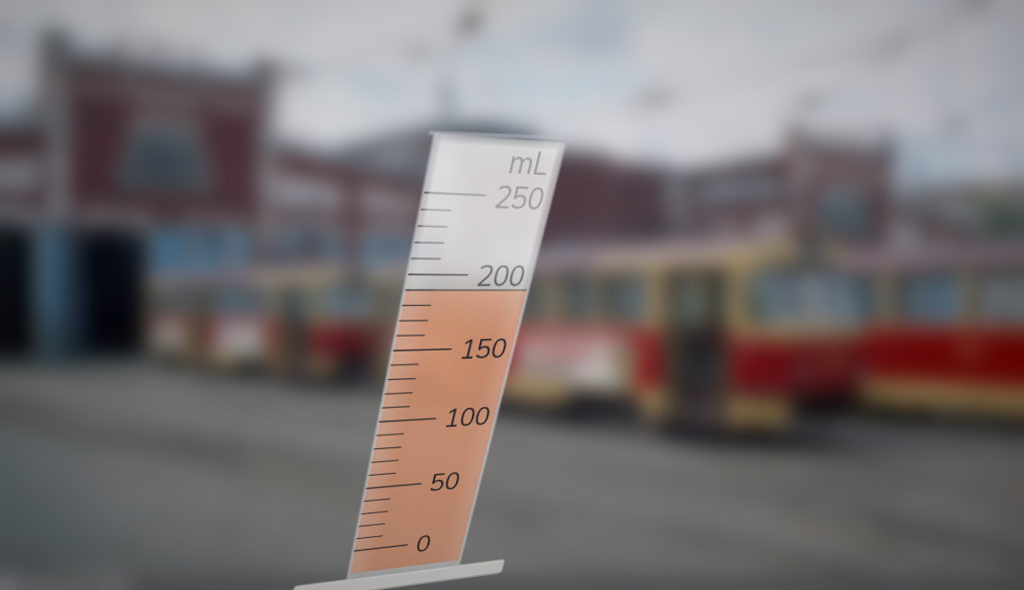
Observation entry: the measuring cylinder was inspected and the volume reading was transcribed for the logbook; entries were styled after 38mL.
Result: 190mL
